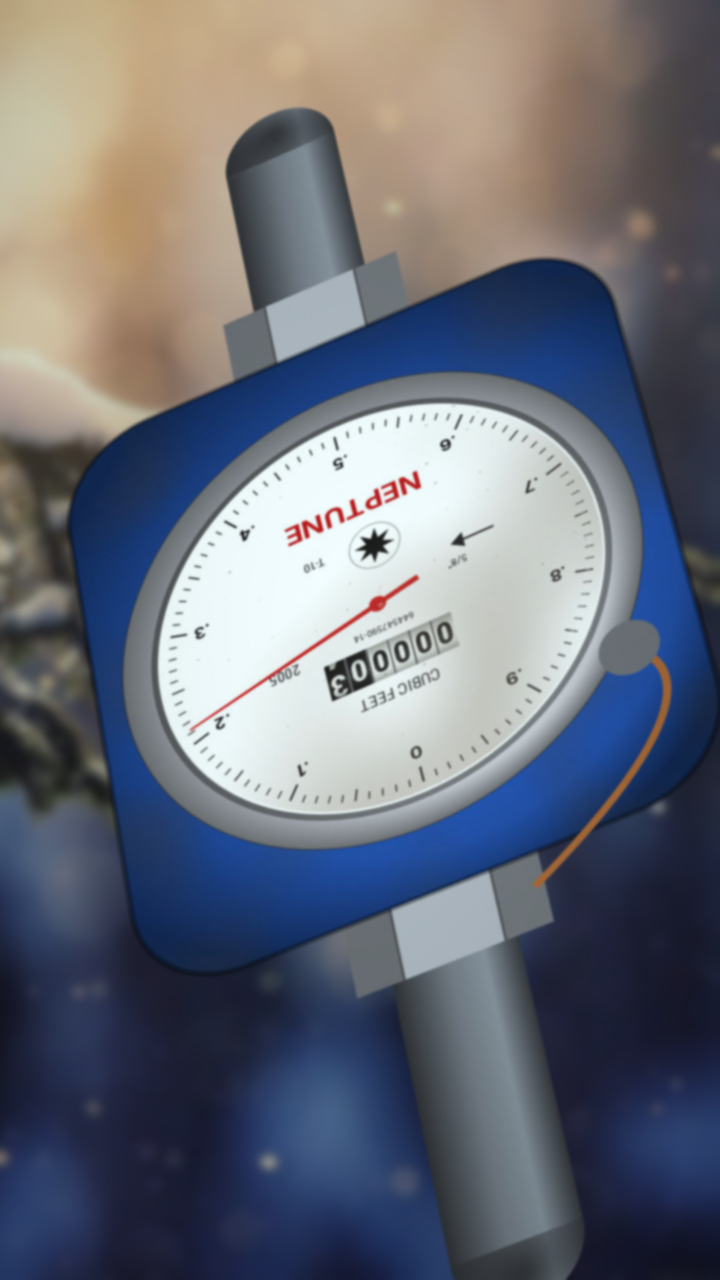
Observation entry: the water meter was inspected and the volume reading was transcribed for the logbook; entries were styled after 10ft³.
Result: 3.21ft³
